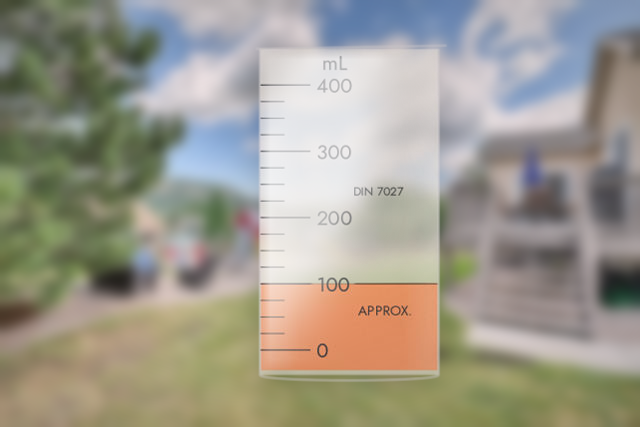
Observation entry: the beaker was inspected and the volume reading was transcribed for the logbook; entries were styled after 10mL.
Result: 100mL
